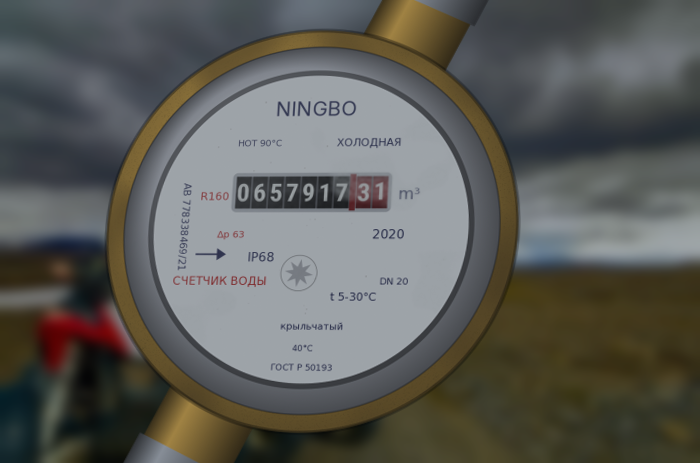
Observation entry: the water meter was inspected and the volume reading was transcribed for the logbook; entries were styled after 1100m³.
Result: 657917.31m³
